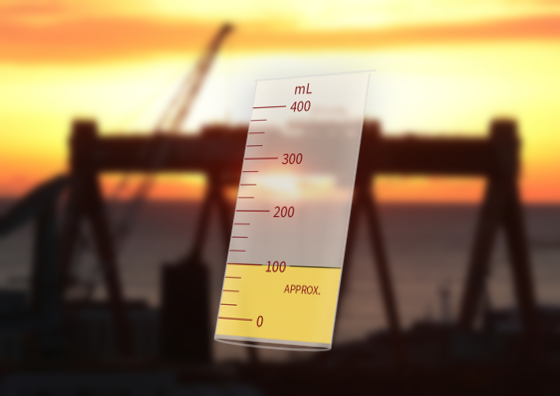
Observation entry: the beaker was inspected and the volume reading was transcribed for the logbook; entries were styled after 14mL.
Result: 100mL
